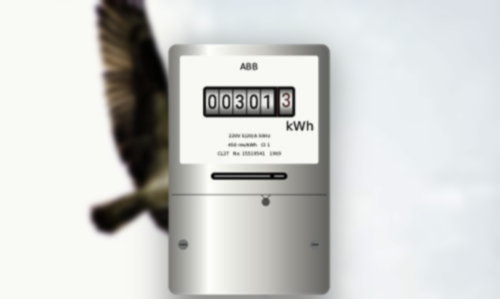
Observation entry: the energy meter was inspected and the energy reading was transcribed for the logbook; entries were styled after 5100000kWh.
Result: 301.3kWh
